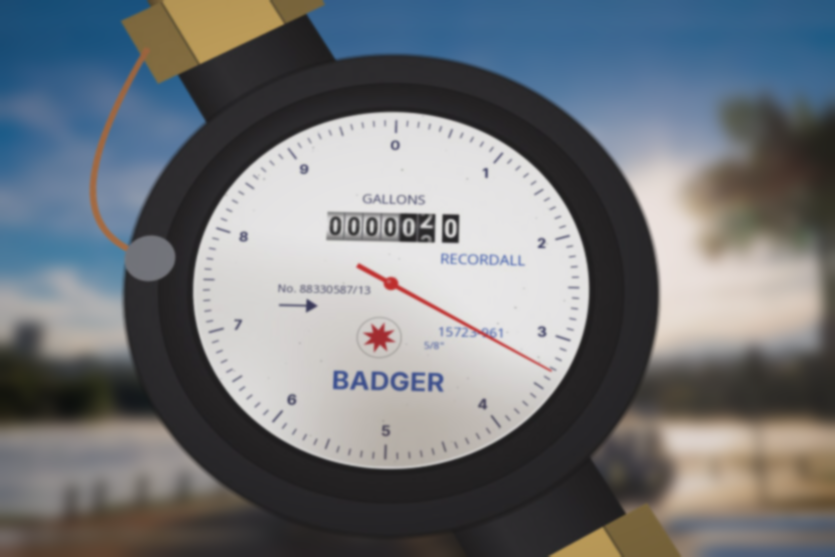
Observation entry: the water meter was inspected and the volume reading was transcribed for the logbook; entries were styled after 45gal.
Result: 23.3gal
